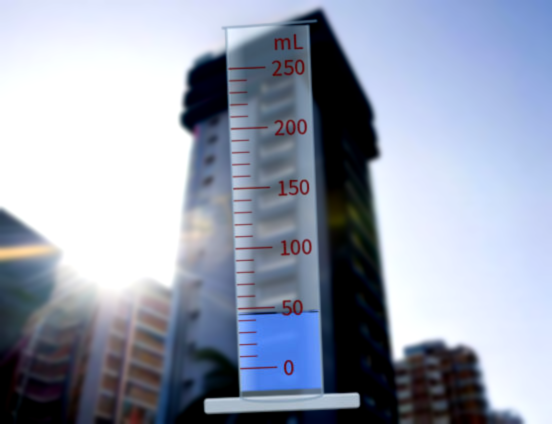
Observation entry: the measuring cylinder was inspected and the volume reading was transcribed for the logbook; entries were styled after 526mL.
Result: 45mL
